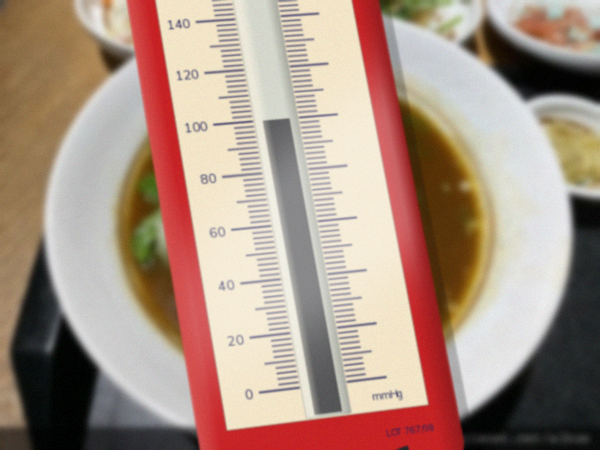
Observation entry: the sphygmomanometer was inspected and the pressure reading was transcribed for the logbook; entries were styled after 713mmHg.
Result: 100mmHg
